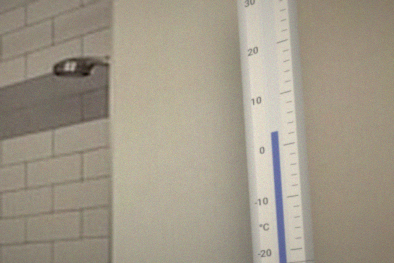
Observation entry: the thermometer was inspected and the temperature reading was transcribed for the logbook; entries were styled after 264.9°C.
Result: 3°C
